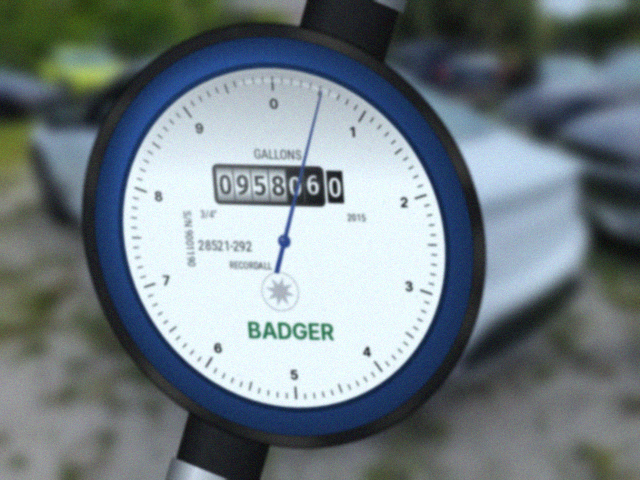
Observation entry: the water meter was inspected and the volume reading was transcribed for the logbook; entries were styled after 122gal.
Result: 958060.5gal
